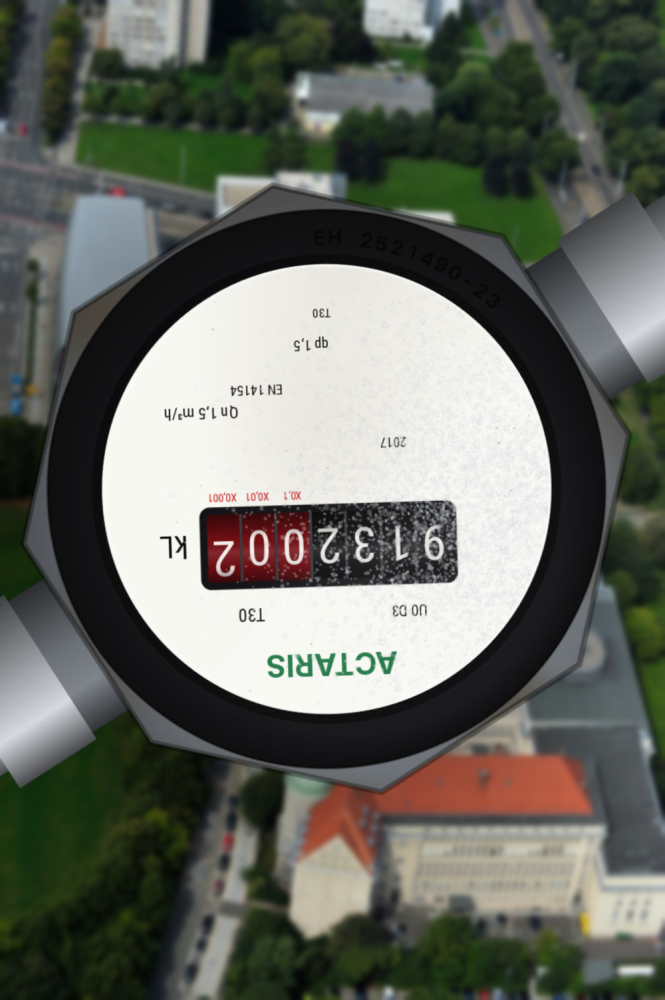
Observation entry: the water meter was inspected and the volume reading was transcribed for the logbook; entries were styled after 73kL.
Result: 9132.002kL
